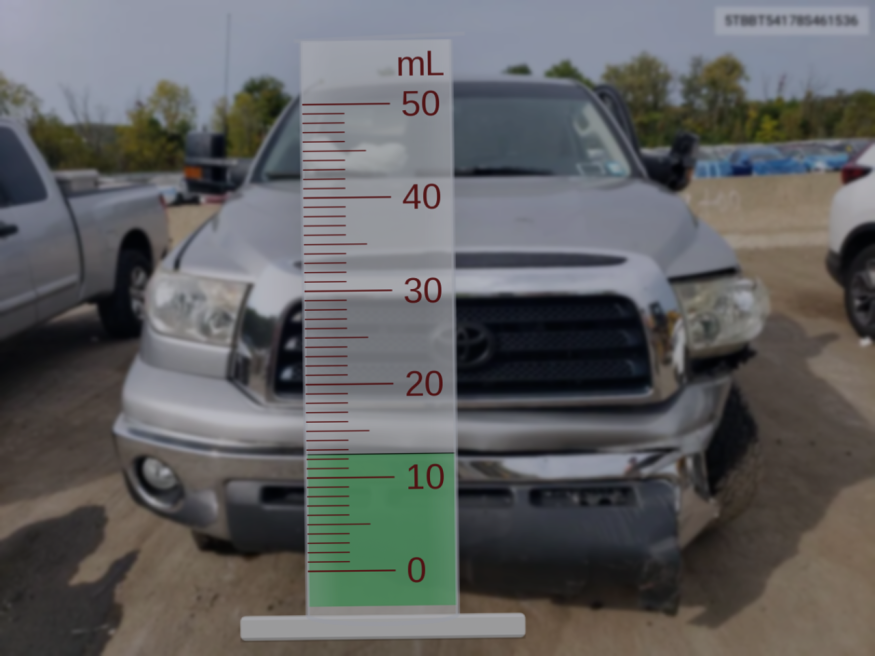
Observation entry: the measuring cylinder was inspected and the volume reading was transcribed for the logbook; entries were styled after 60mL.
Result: 12.5mL
